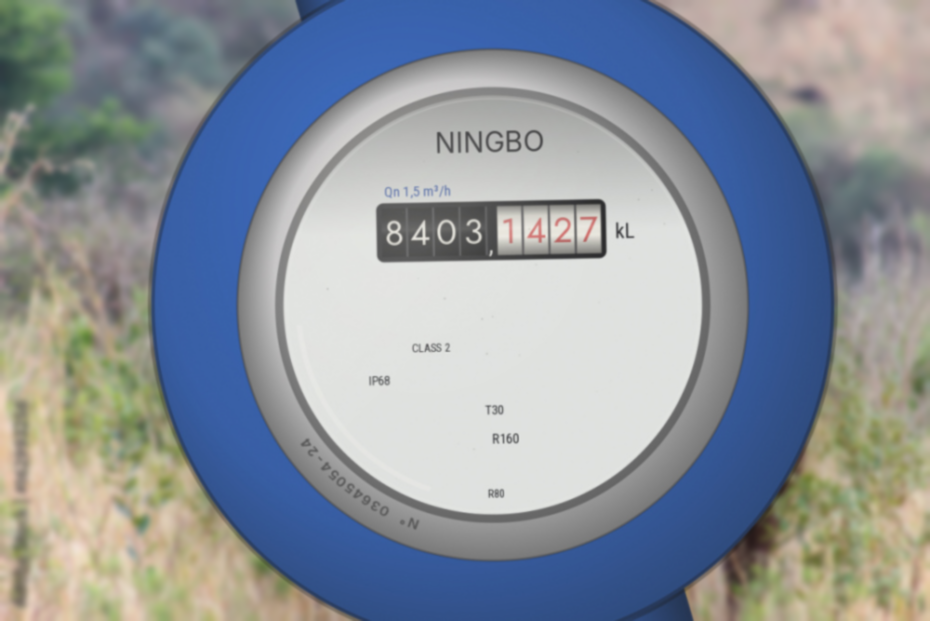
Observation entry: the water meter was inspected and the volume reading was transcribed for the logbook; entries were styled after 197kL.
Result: 8403.1427kL
